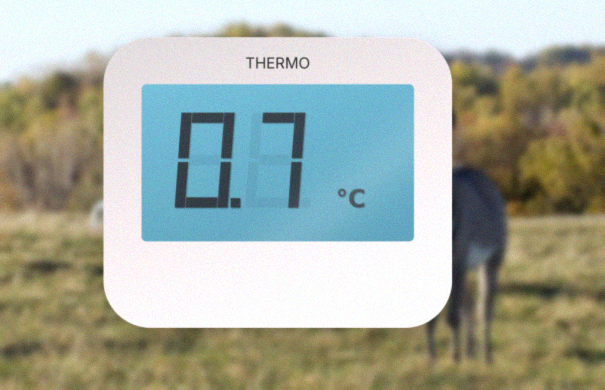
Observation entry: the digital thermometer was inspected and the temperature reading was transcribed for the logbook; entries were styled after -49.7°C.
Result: 0.7°C
